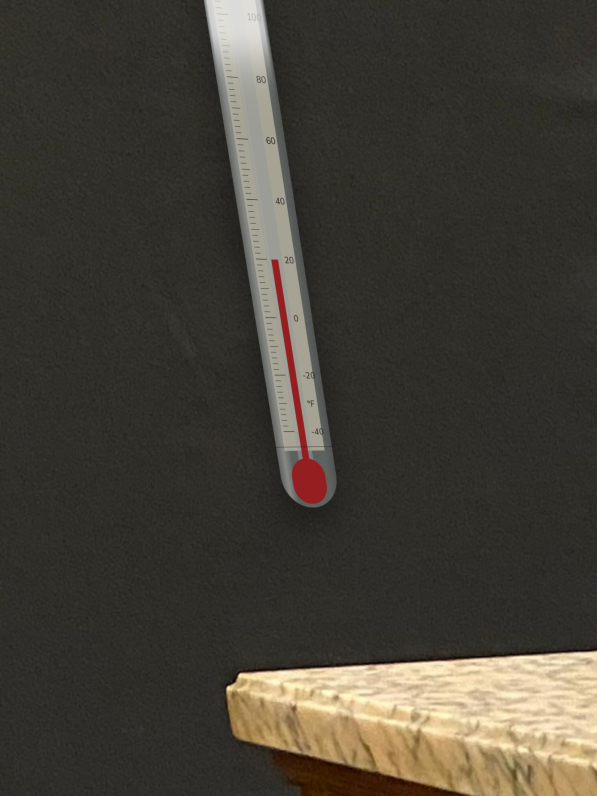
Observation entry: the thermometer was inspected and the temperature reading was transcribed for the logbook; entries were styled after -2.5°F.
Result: 20°F
